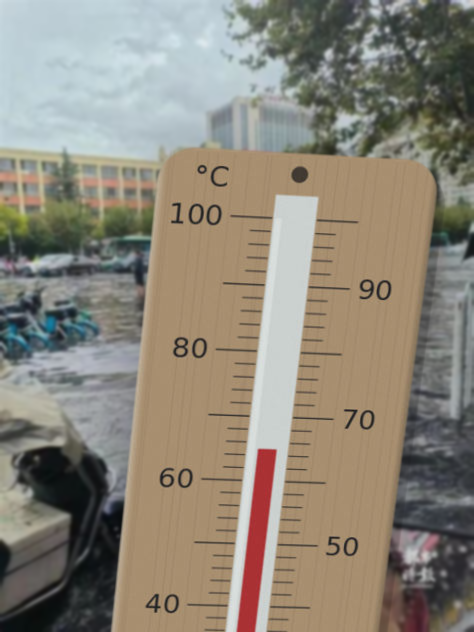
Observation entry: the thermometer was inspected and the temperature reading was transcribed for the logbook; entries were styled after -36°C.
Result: 65°C
